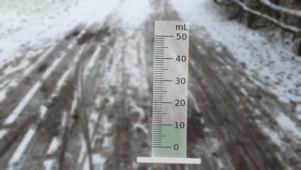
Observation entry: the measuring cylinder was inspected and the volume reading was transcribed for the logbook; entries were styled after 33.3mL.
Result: 10mL
